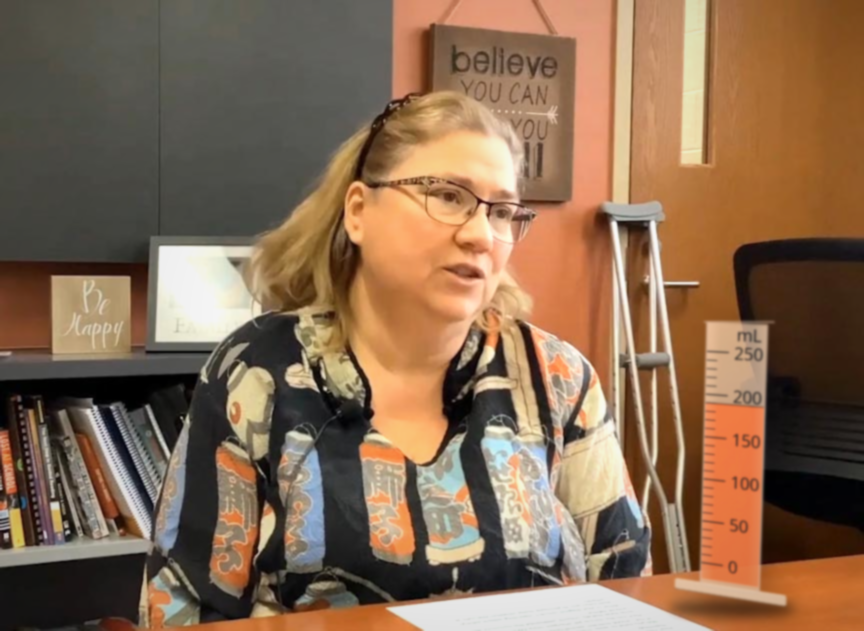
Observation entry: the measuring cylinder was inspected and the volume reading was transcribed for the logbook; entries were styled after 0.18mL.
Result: 190mL
